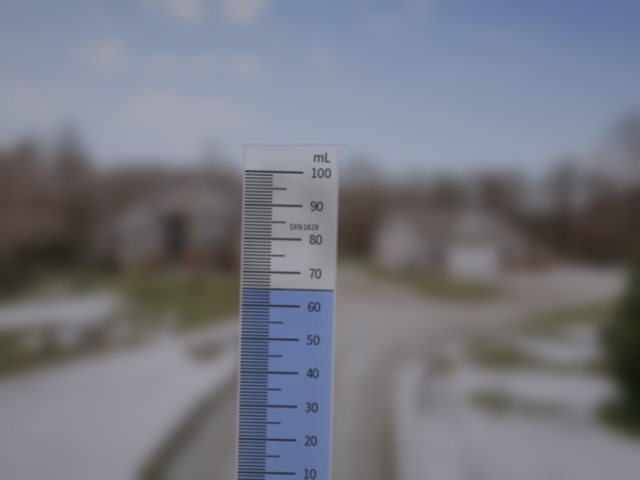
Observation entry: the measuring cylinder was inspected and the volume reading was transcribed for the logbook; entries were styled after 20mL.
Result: 65mL
